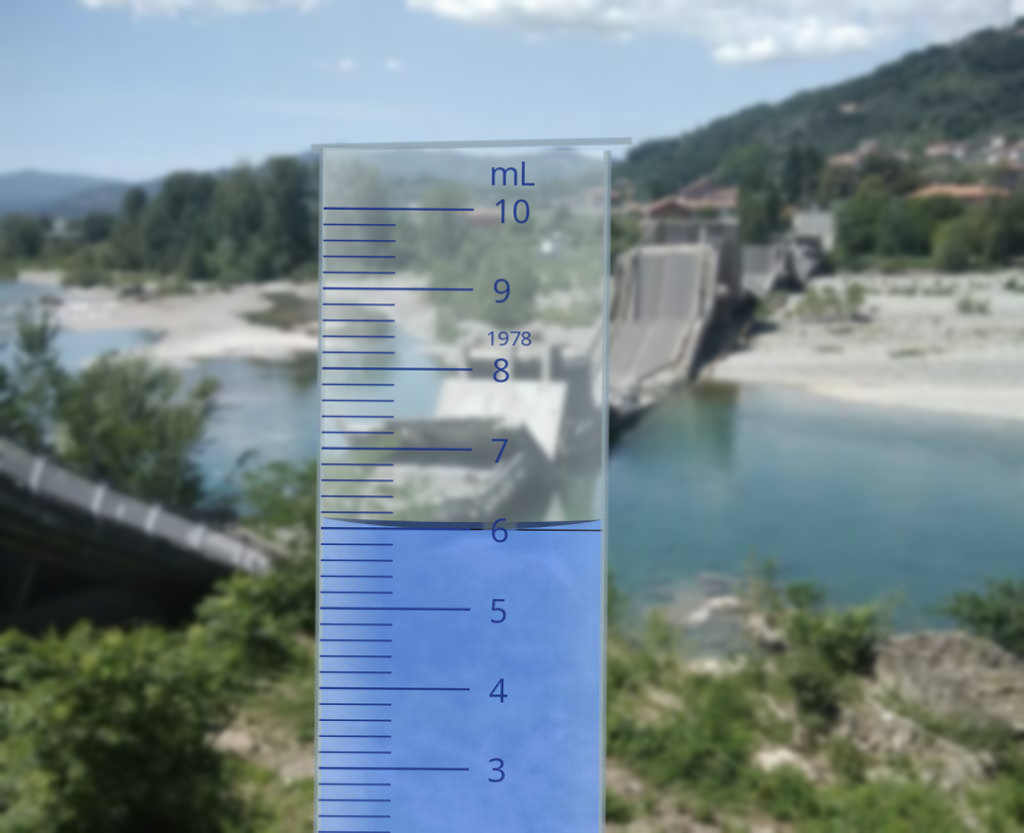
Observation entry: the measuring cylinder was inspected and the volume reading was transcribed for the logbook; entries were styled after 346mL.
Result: 6mL
